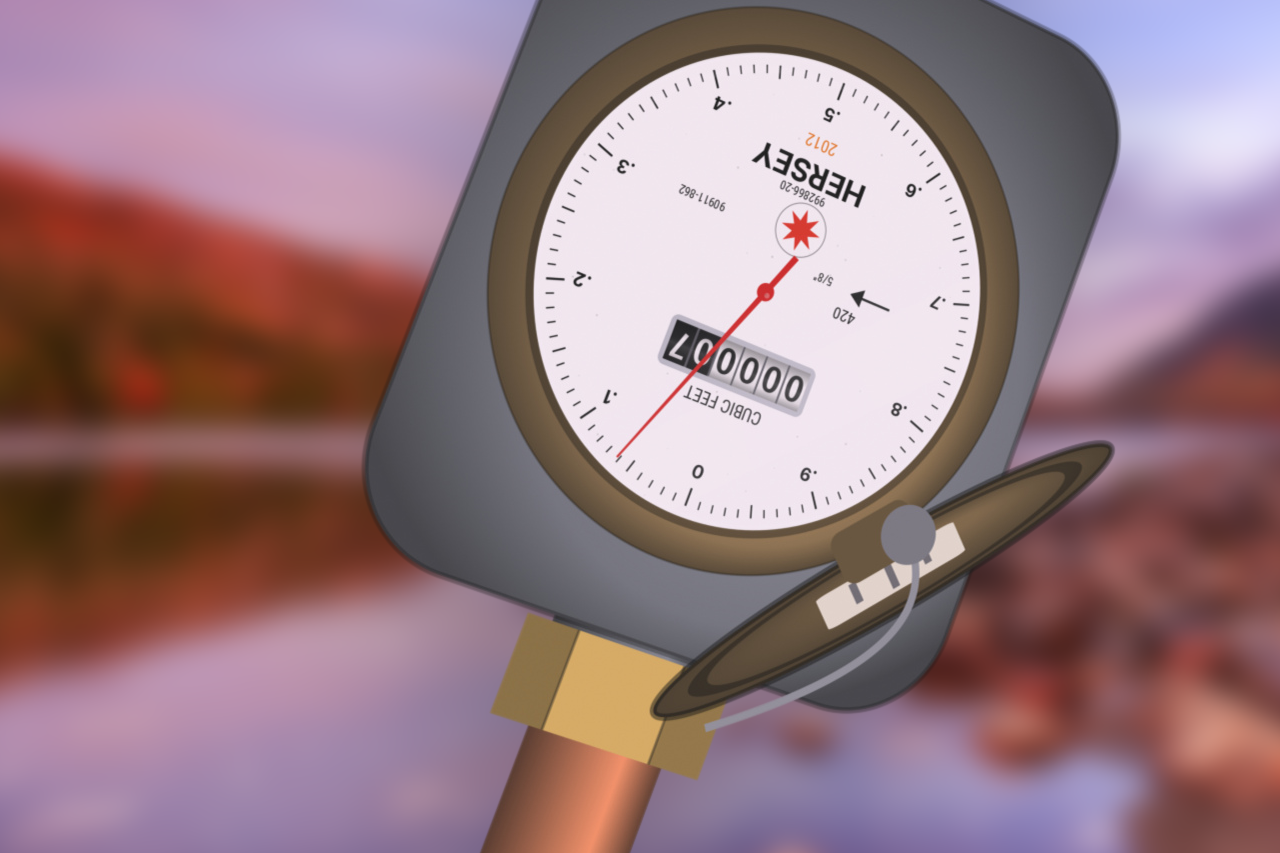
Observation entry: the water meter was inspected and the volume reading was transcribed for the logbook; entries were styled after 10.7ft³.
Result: 7.06ft³
